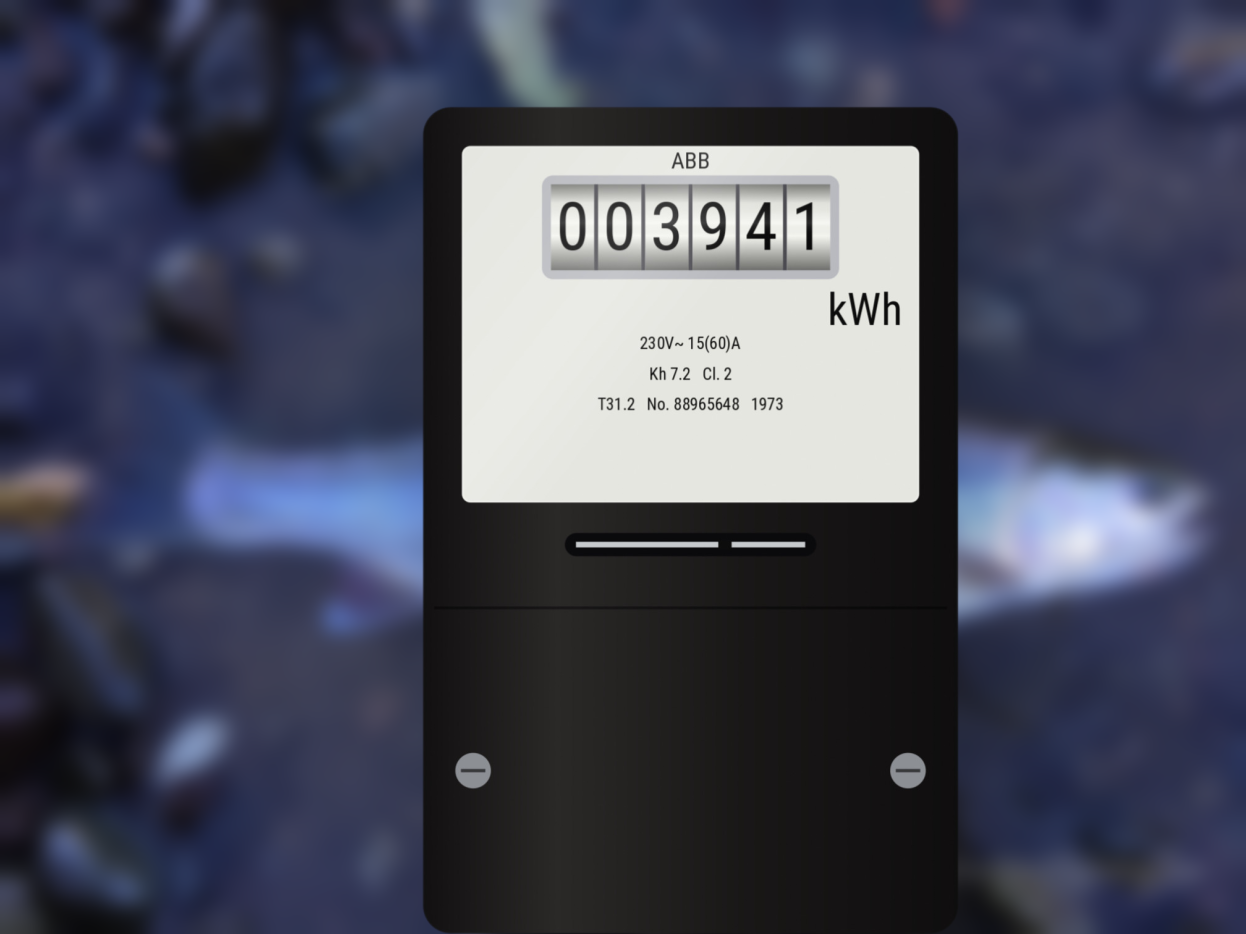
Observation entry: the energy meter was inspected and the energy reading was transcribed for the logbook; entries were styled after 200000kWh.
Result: 3941kWh
